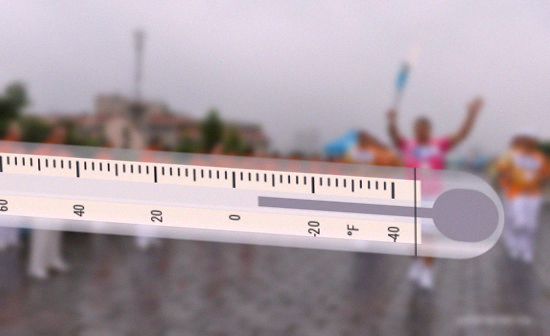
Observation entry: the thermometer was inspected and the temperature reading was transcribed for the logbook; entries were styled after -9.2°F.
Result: -6°F
